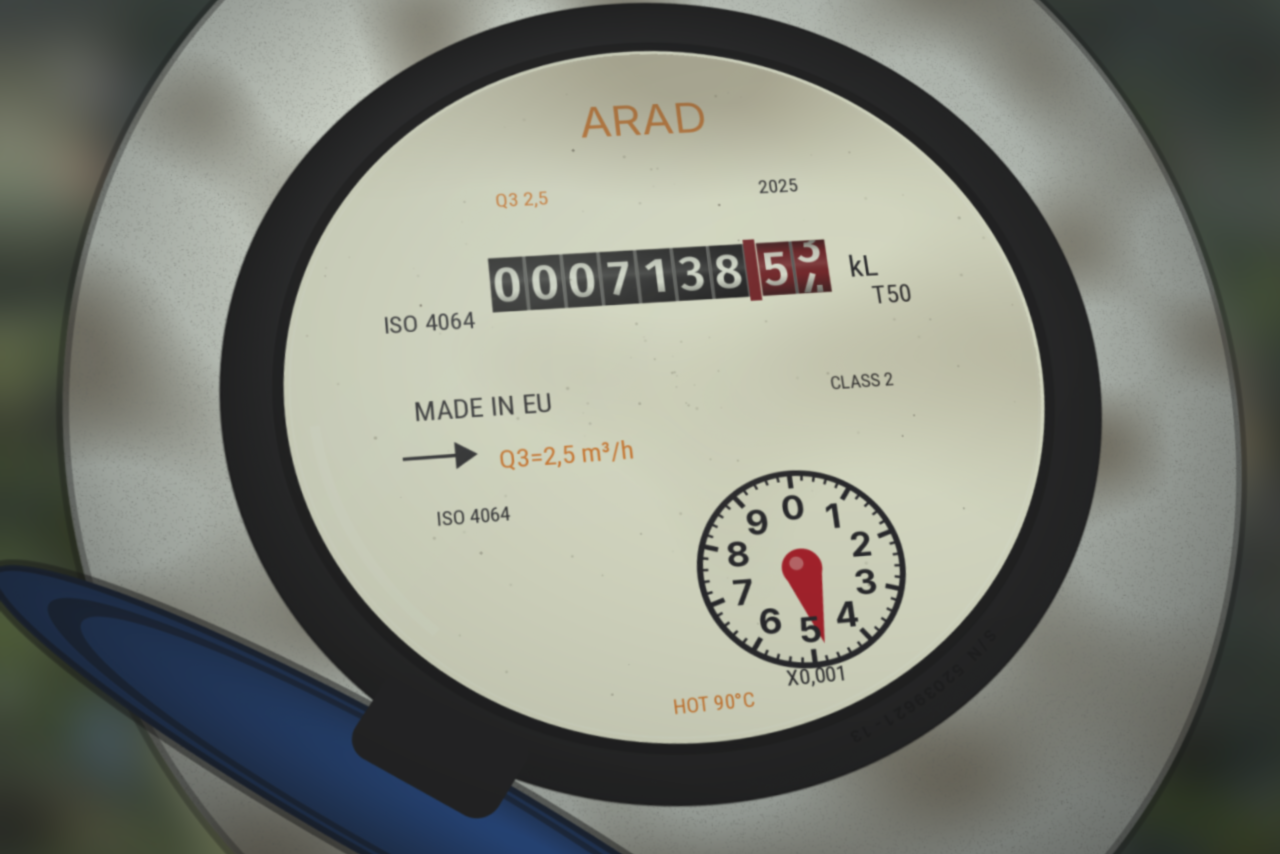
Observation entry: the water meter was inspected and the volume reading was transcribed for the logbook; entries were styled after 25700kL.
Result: 7138.534kL
